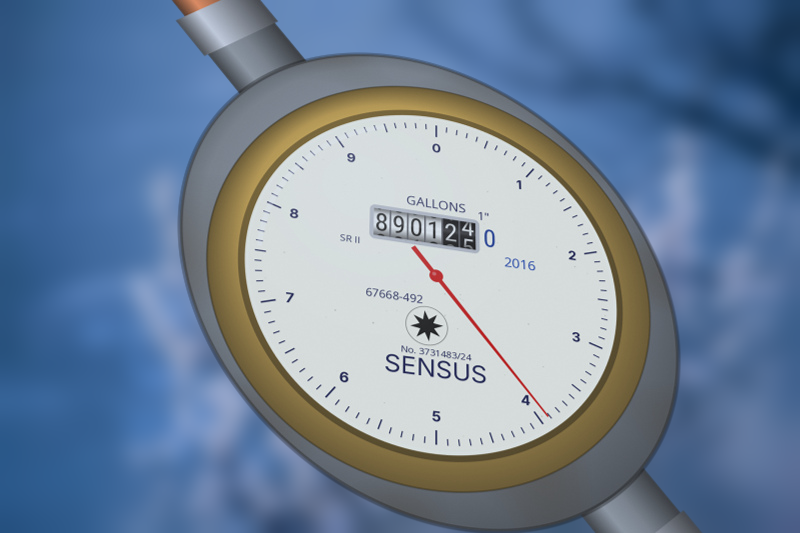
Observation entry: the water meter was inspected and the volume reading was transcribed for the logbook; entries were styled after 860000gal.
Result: 8901243.9gal
